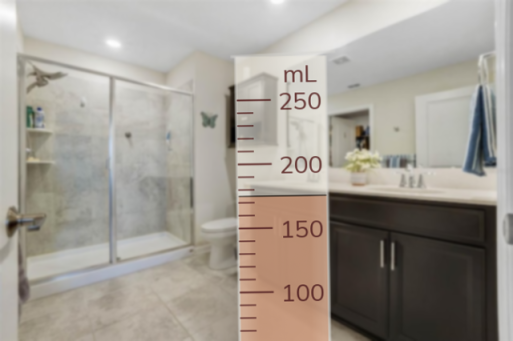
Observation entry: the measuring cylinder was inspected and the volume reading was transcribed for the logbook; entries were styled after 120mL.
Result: 175mL
